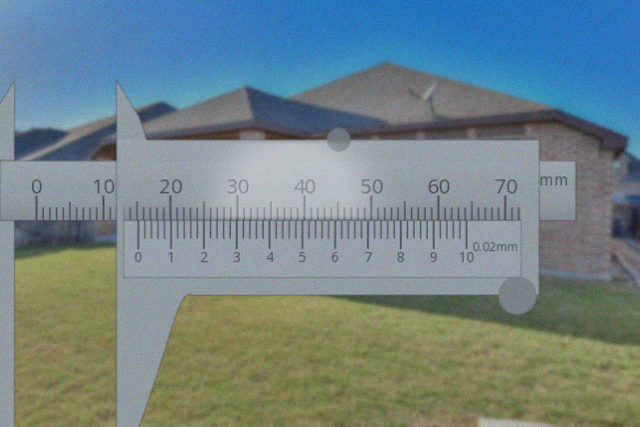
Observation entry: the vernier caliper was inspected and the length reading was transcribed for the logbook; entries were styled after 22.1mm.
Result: 15.2mm
